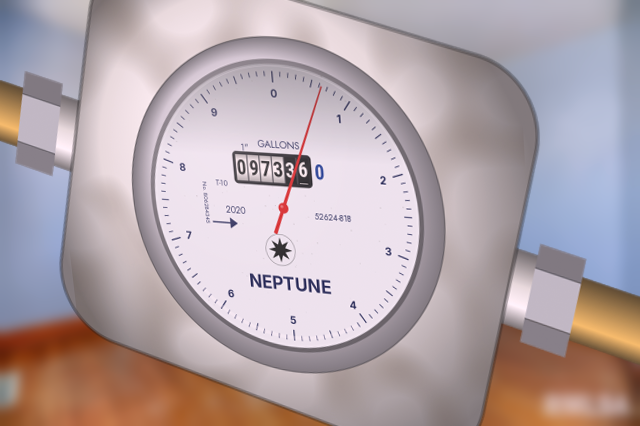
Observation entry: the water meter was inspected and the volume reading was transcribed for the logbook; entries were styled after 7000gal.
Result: 973360.6gal
